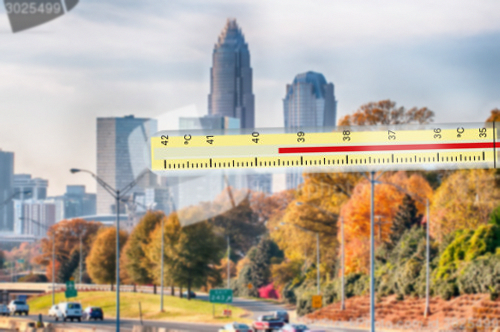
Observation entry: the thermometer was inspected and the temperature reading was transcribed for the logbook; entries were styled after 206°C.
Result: 39.5°C
